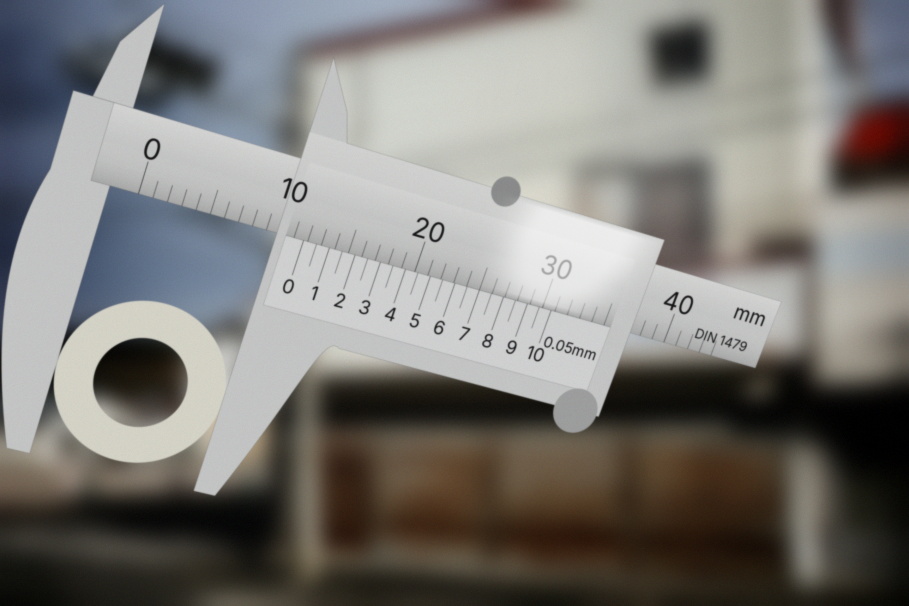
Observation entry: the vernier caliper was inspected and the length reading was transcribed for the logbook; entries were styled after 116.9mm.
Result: 11.7mm
